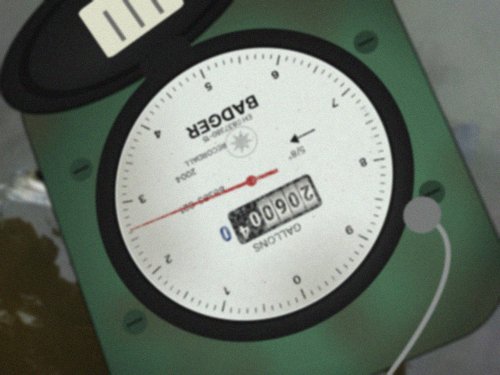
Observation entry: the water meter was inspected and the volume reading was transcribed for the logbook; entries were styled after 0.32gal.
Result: 2060042.6gal
